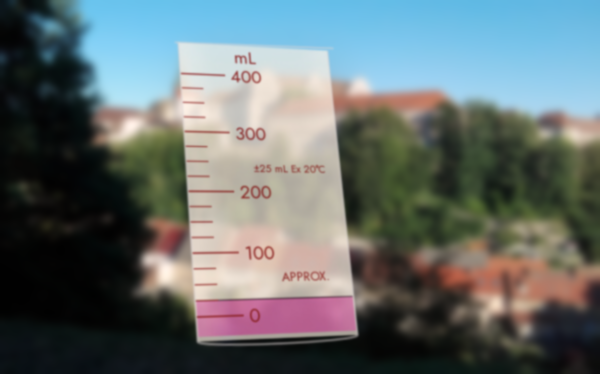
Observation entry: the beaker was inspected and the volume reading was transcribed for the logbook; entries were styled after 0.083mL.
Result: 25mL
